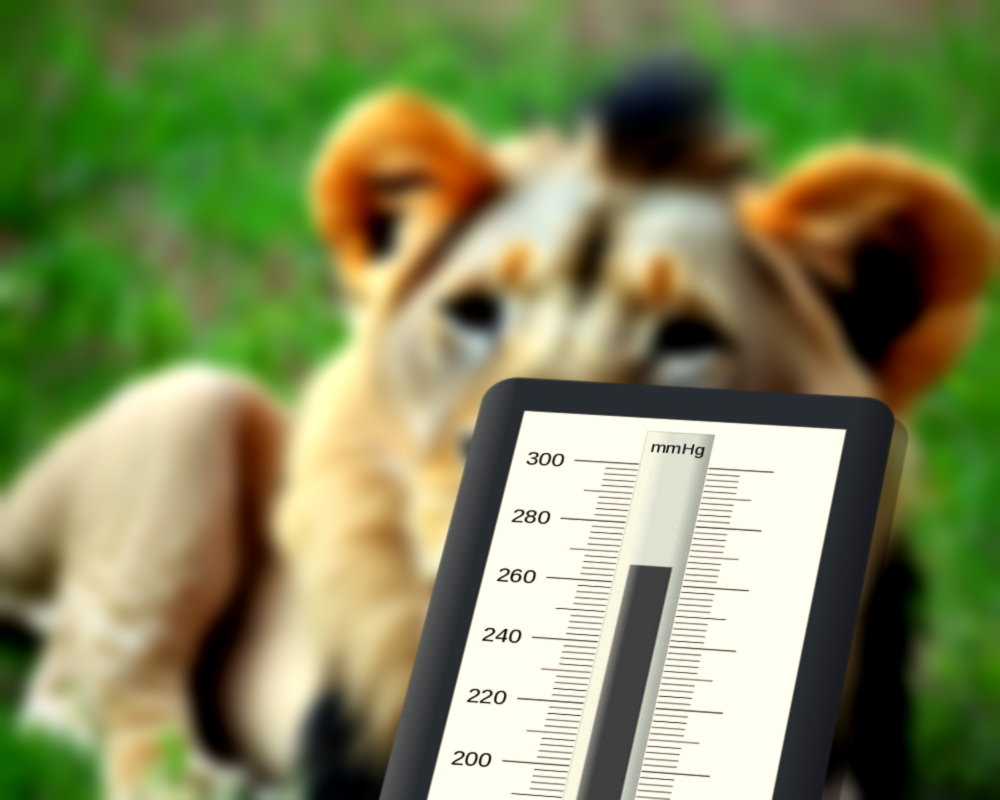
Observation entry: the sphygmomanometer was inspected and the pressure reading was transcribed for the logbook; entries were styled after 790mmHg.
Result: 266mmHg
